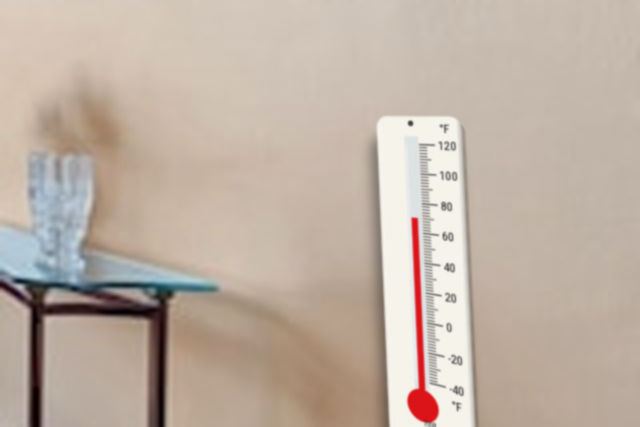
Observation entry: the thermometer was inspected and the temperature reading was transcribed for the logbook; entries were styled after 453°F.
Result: 70°F
